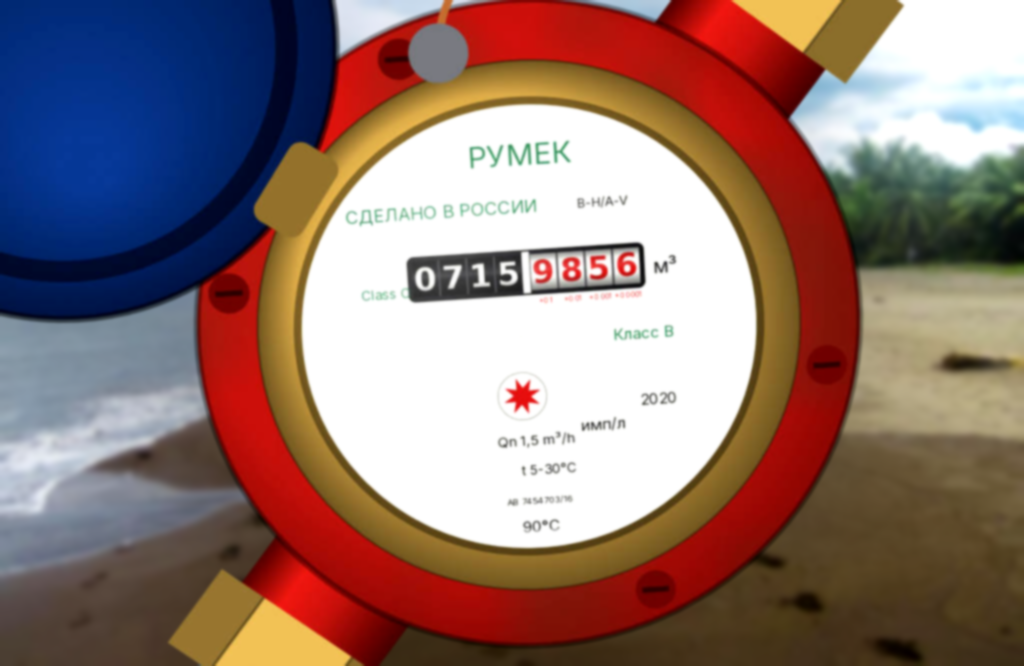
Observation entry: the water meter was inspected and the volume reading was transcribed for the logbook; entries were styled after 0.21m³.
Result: 715.9856m³
